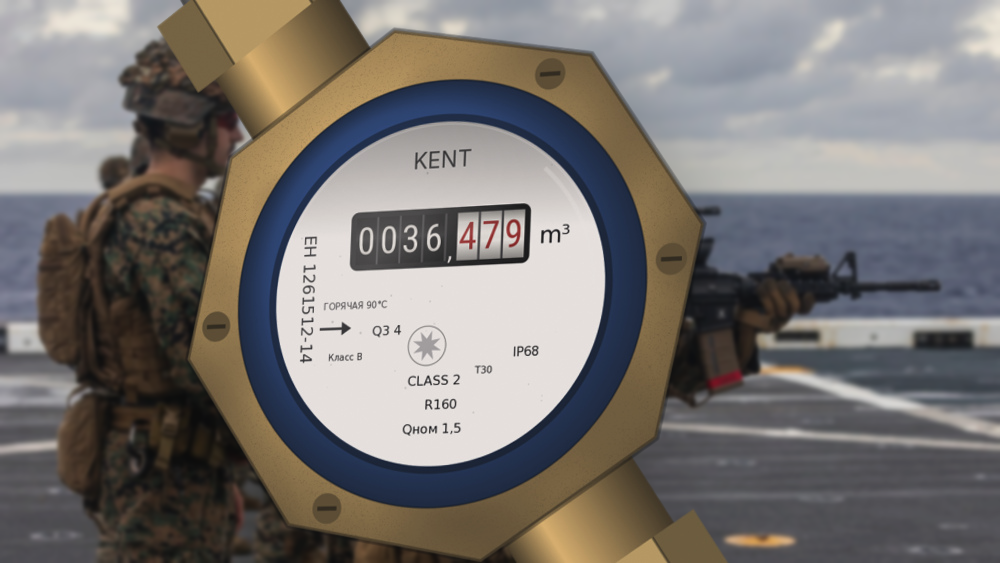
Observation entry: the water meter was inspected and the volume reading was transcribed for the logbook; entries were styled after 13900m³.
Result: 36.479m³
